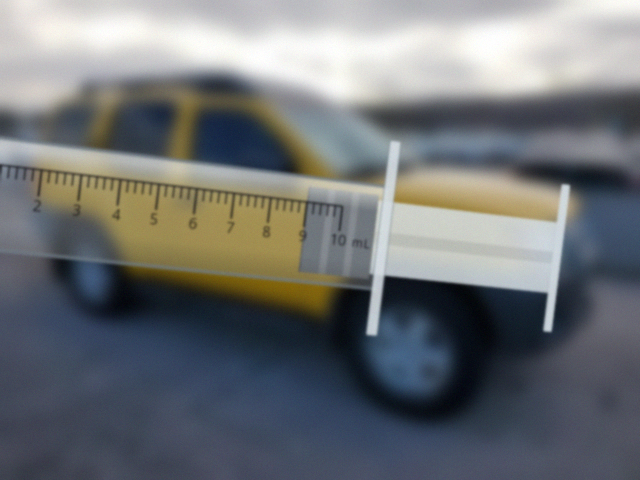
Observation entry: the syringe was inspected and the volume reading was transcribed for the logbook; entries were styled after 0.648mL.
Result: 9mL
